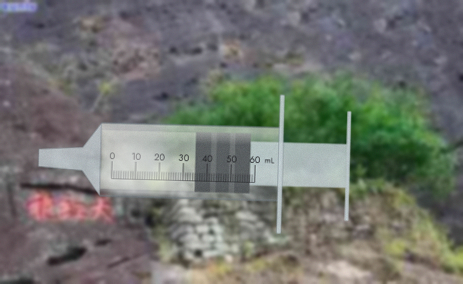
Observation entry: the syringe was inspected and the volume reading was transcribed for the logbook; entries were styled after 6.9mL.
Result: 35mL
